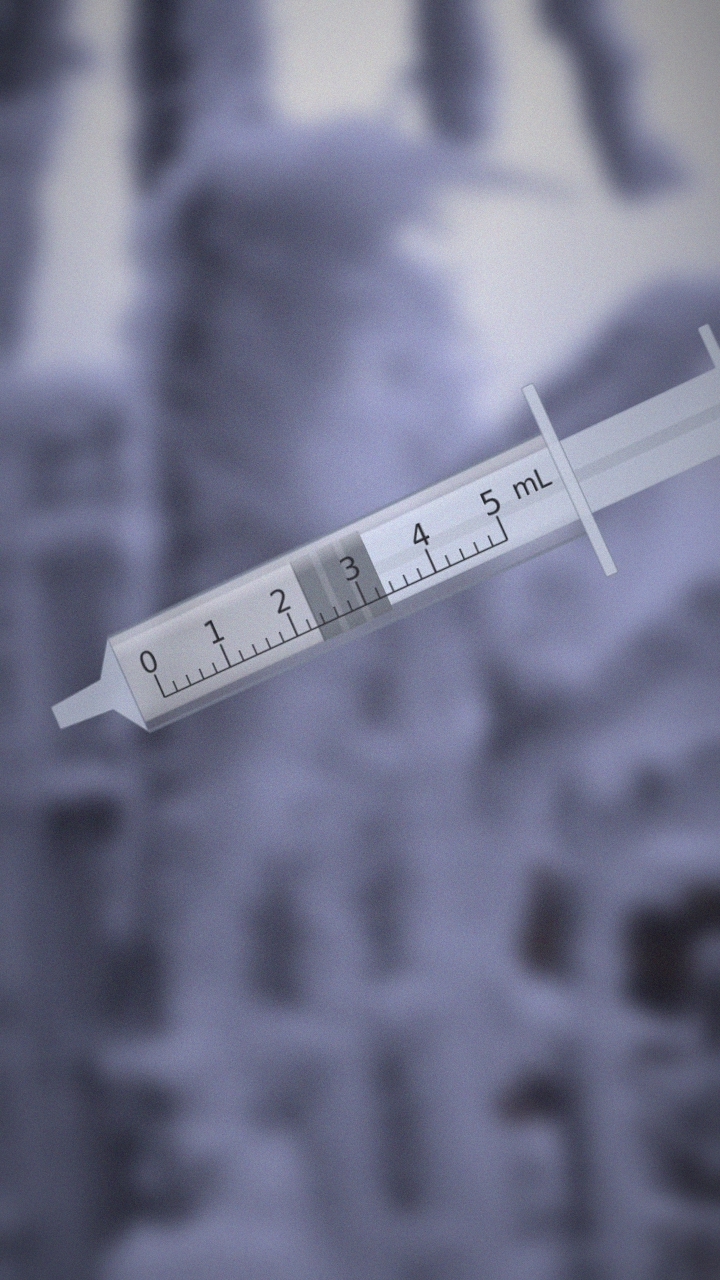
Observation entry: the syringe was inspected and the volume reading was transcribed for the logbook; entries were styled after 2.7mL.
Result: 2.3mL
